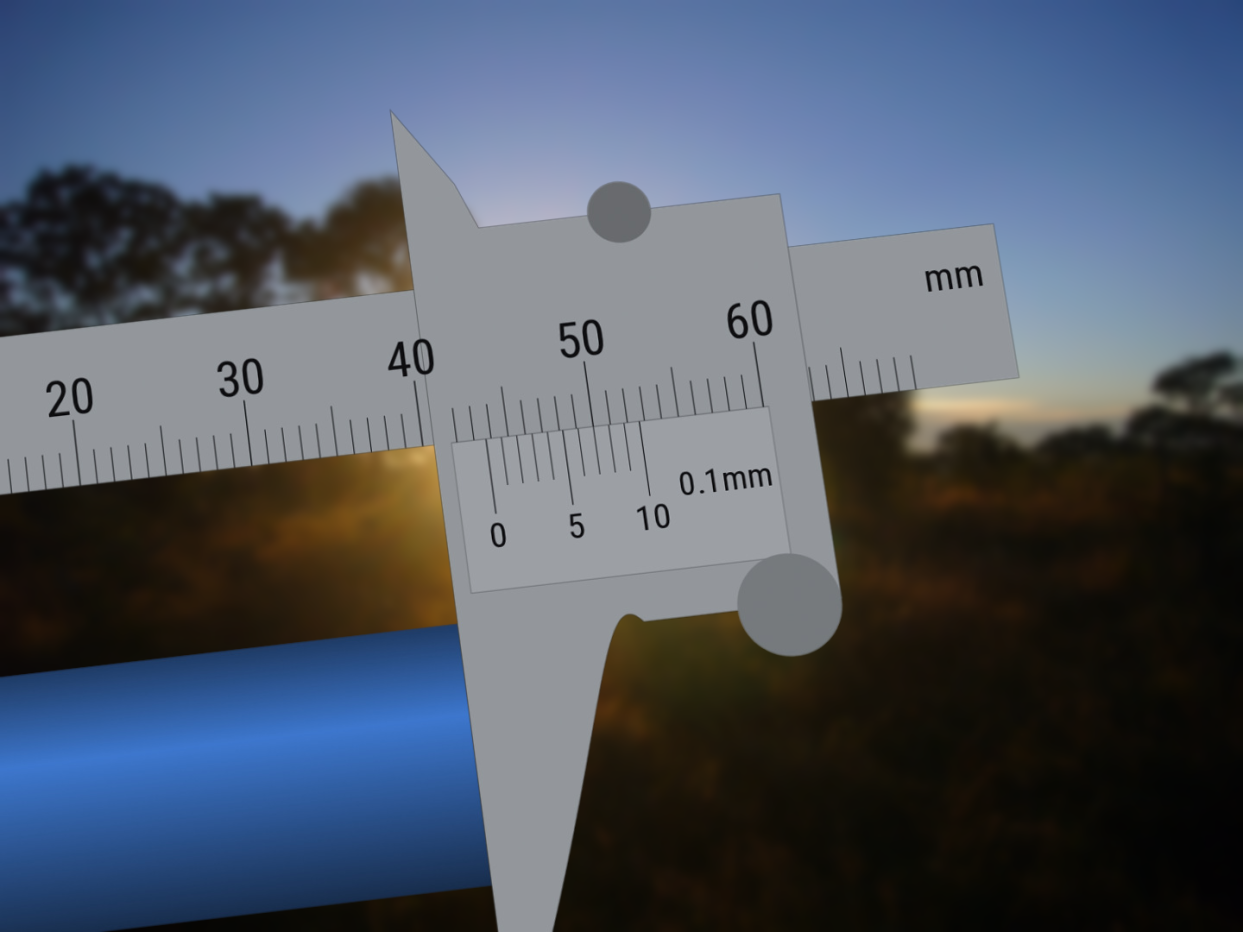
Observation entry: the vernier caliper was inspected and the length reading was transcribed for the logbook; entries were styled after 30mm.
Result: 43.7mm
